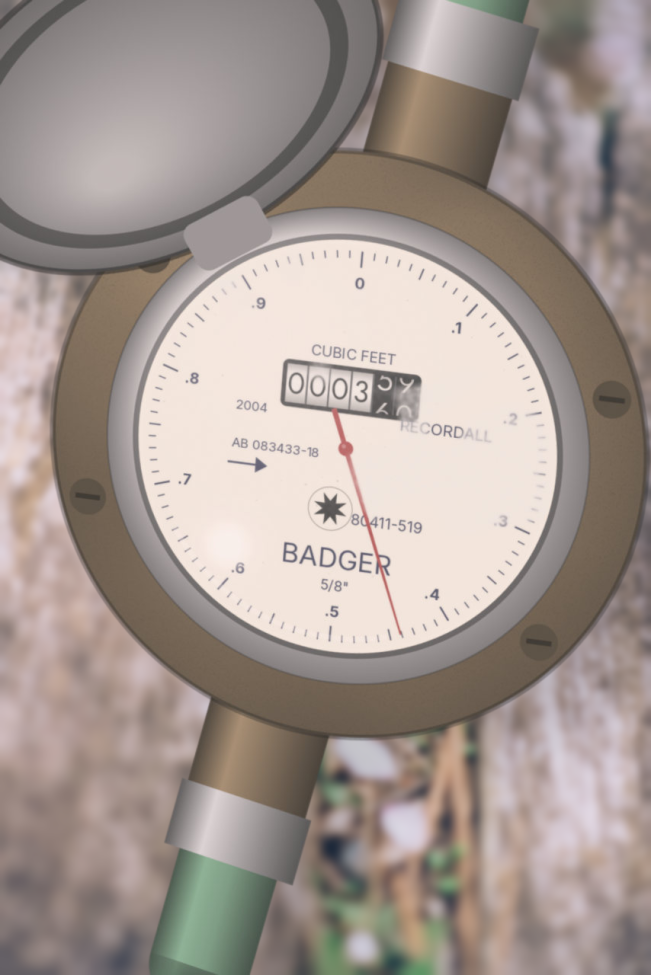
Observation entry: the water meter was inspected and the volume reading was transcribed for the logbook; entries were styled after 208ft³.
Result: 359.44ft³
